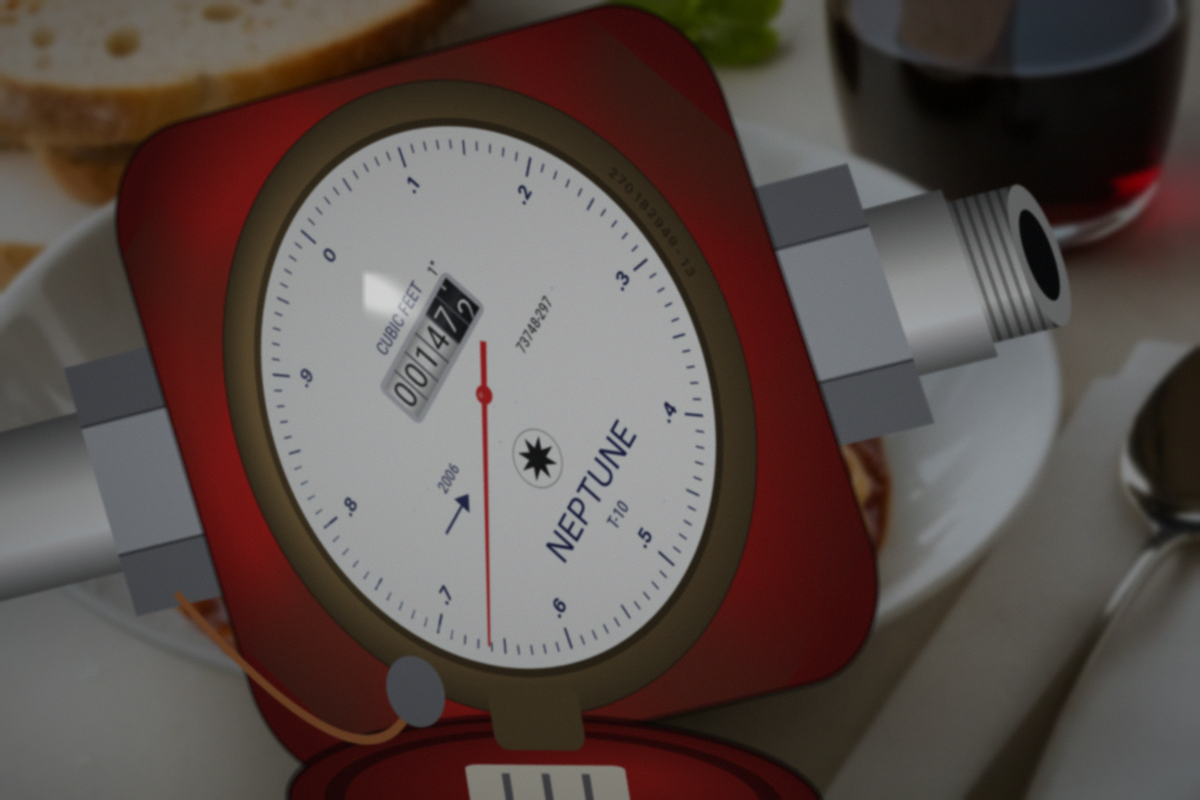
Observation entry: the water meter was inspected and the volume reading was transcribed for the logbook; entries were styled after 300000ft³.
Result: 1471.66ft³
